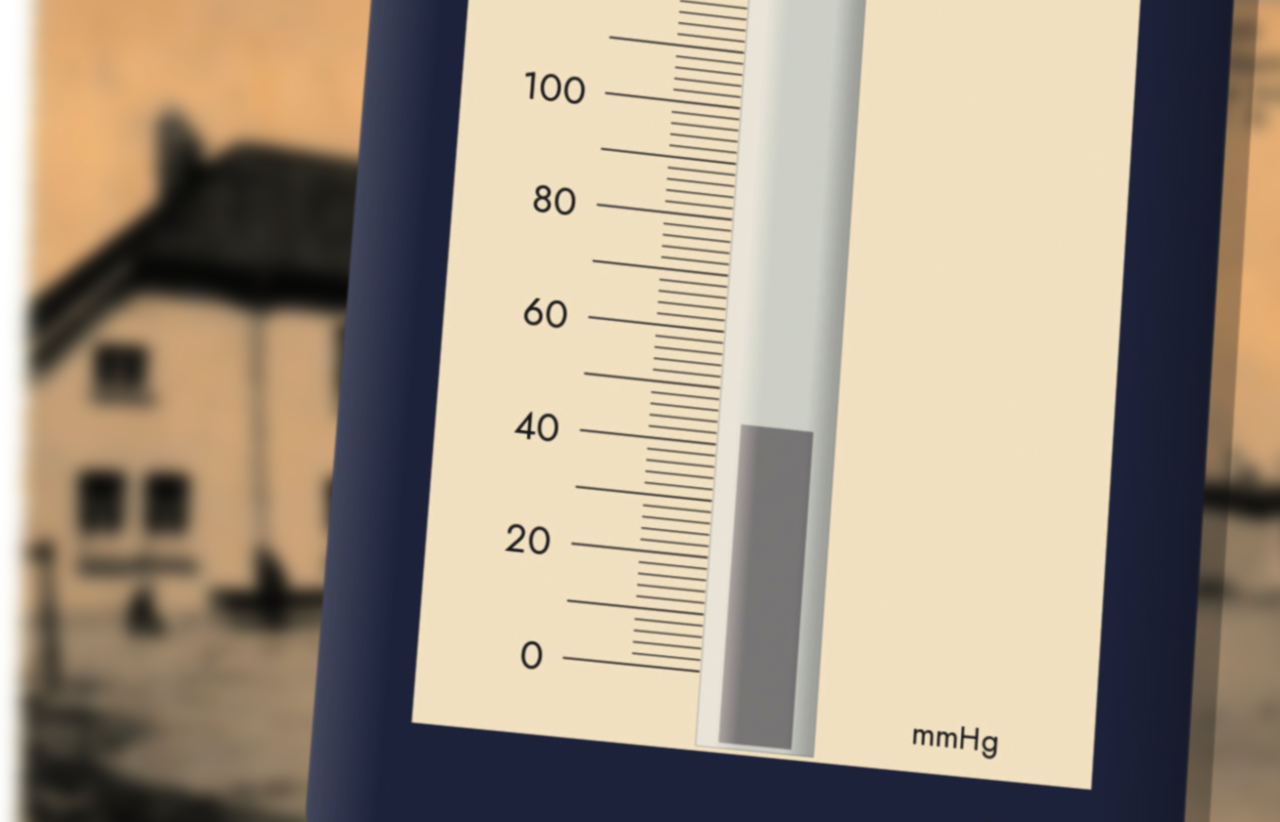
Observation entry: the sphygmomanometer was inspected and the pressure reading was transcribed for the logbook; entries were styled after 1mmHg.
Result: 44mmHg
